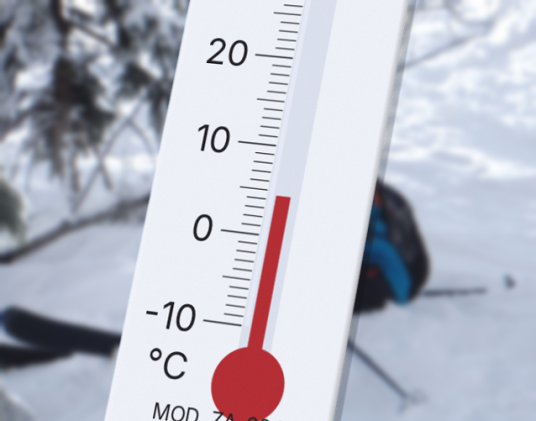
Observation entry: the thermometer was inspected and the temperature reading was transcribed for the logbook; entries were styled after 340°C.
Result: 4.5°C
